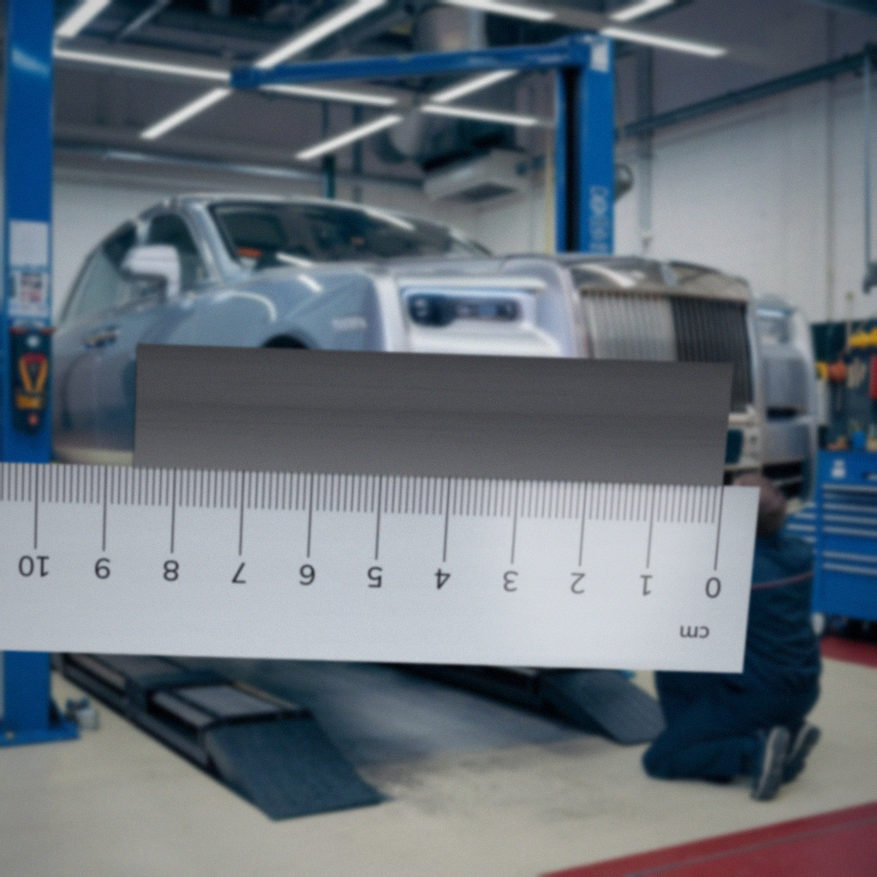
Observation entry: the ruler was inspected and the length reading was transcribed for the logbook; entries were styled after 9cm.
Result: 8.6cm
